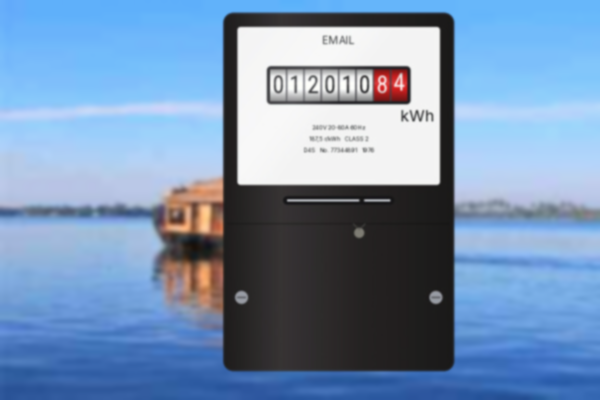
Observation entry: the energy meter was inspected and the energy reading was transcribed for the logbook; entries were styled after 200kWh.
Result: 12010.84kWh
